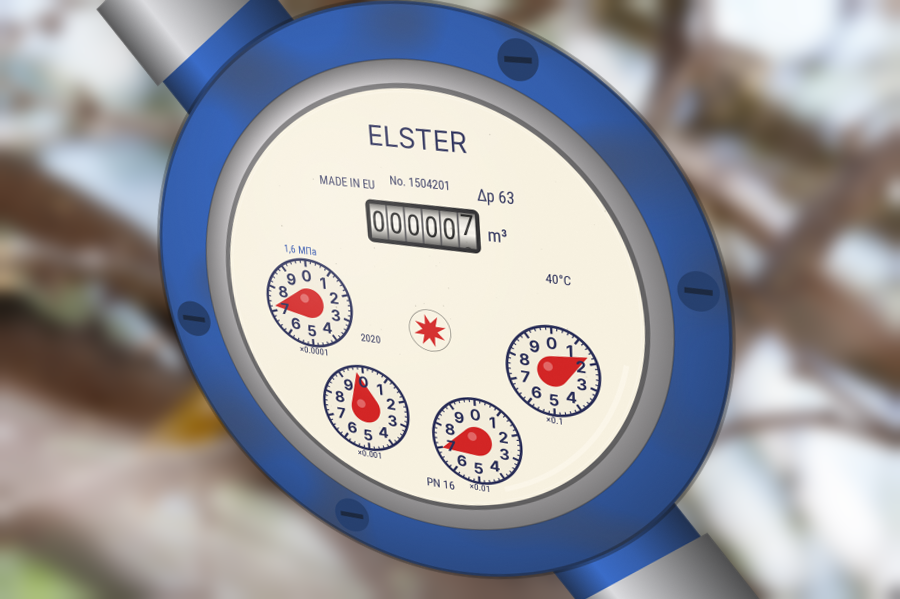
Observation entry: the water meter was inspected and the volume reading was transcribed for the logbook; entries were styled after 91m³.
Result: 7.1697m³
